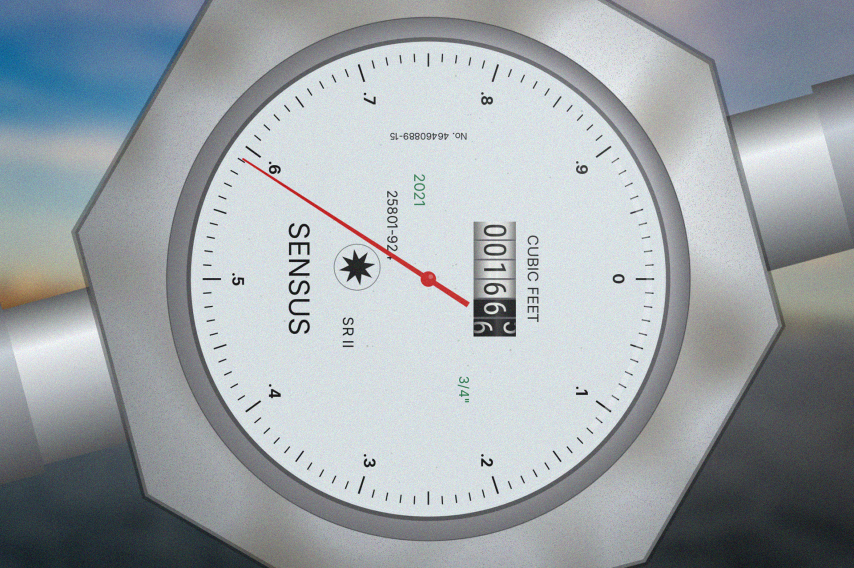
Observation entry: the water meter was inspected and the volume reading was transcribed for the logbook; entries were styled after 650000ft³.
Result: 1665.59ft³
